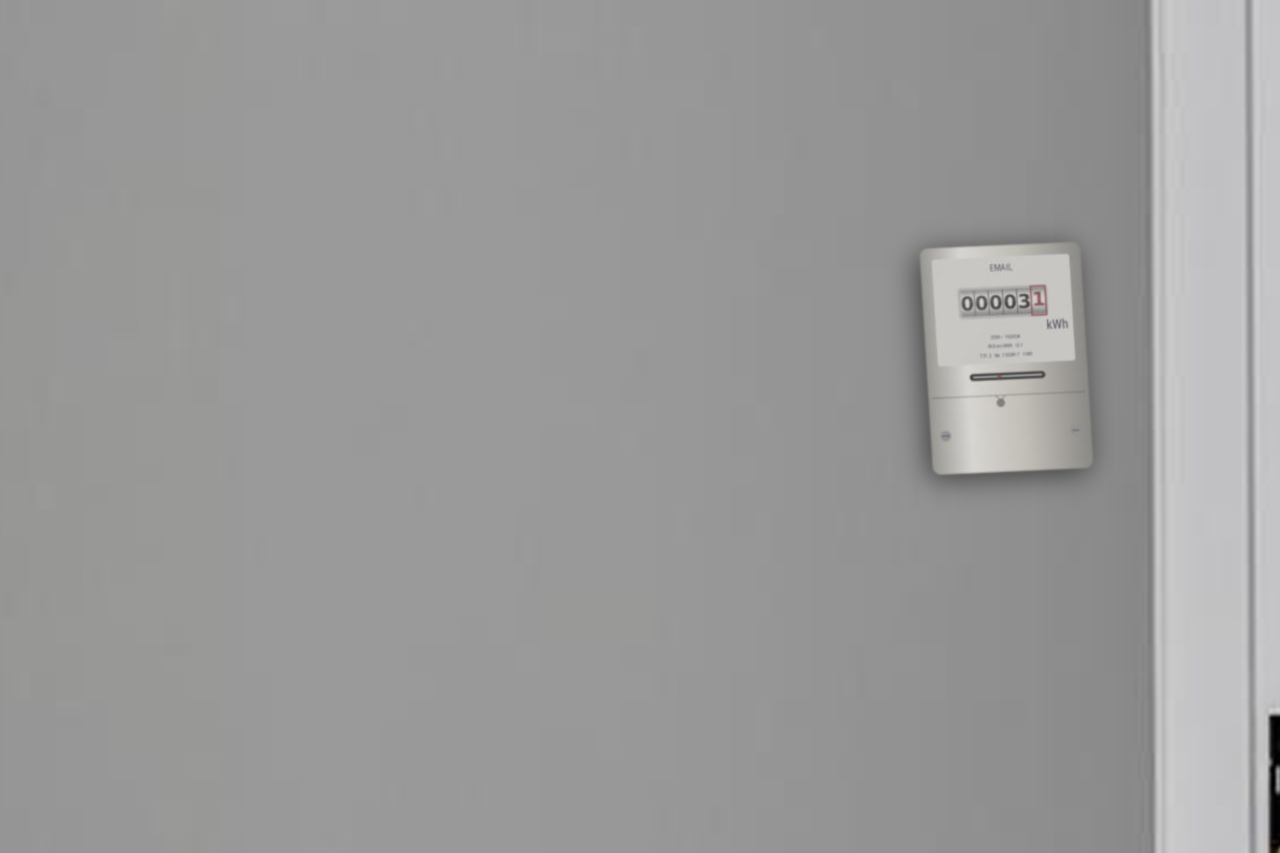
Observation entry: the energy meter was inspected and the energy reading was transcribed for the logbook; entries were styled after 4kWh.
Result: 3.1kWh
